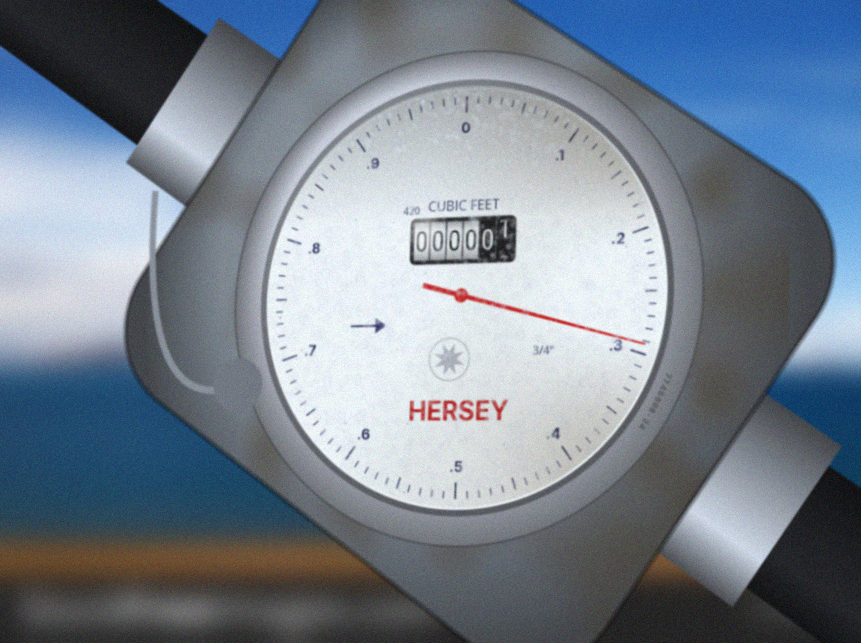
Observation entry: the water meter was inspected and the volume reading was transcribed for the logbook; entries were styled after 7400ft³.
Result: 1.29ft³
